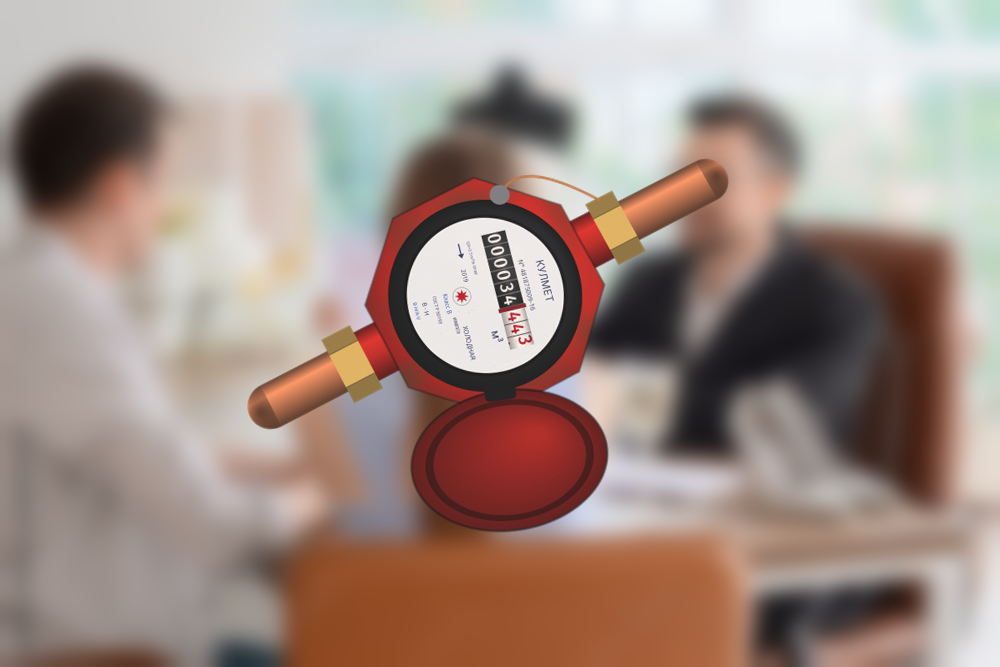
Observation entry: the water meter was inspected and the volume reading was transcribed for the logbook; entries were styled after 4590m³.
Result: 34.443m³
